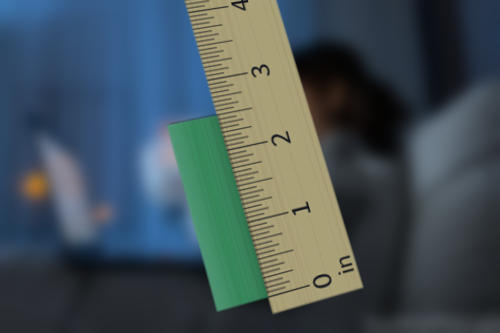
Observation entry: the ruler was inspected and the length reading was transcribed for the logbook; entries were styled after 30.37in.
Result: 2.5in
